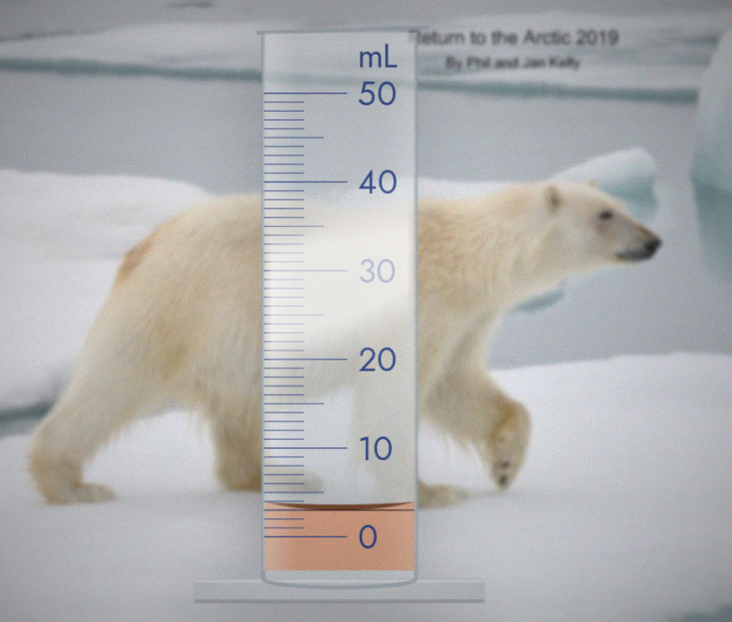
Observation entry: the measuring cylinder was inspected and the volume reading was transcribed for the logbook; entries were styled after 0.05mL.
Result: 3mL
